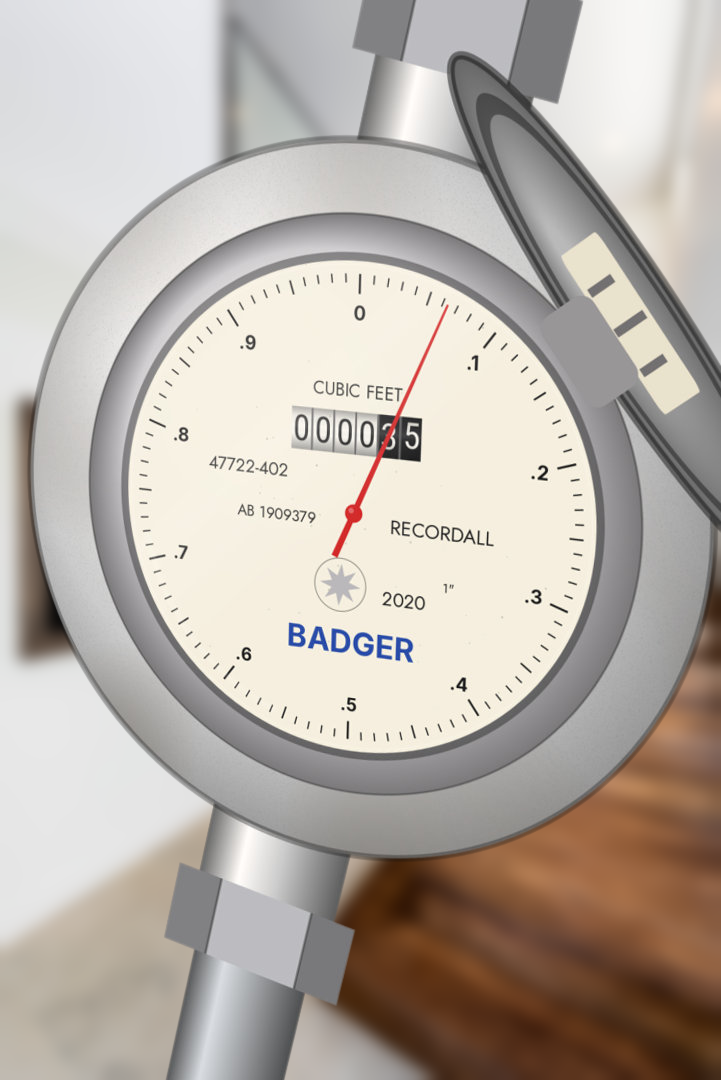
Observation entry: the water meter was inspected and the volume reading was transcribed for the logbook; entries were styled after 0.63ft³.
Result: 35.06ft³
